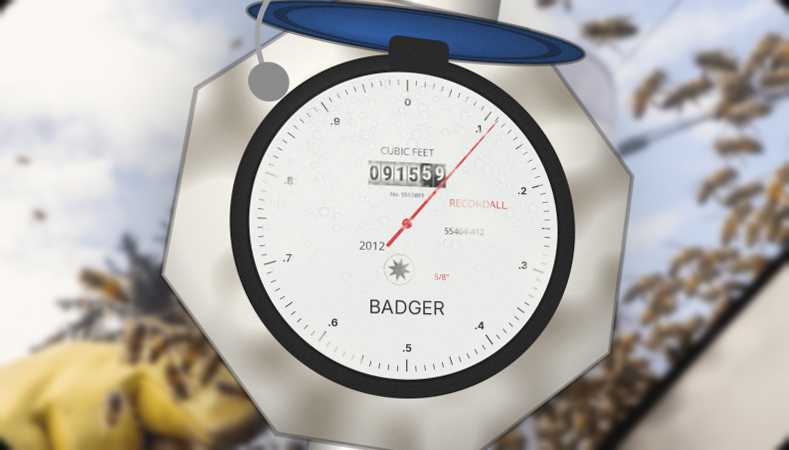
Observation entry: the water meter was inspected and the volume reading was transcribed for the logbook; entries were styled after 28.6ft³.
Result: 91559.11ft³
